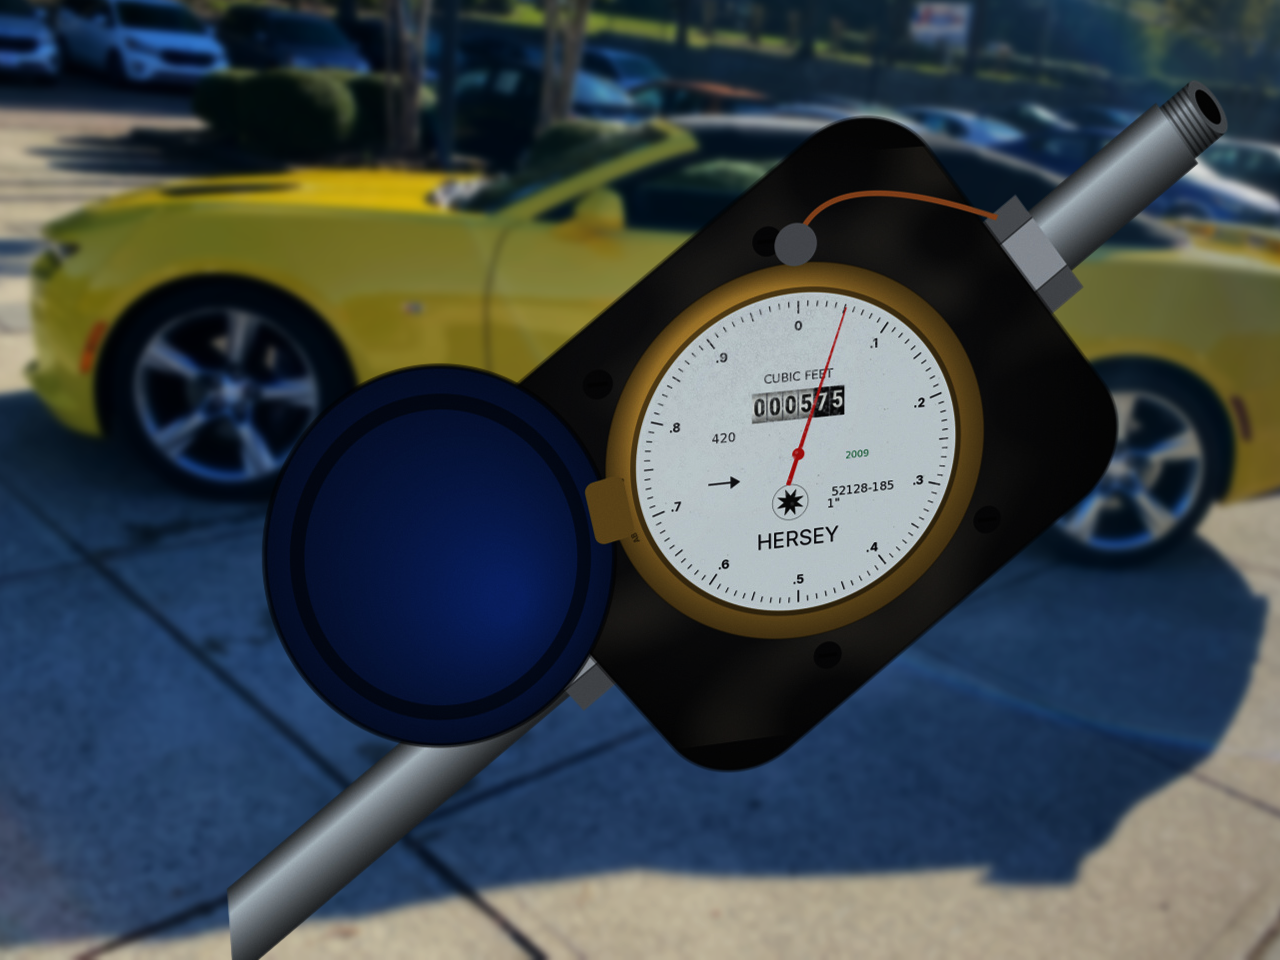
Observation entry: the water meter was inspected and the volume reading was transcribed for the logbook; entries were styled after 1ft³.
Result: 575.05ft³
